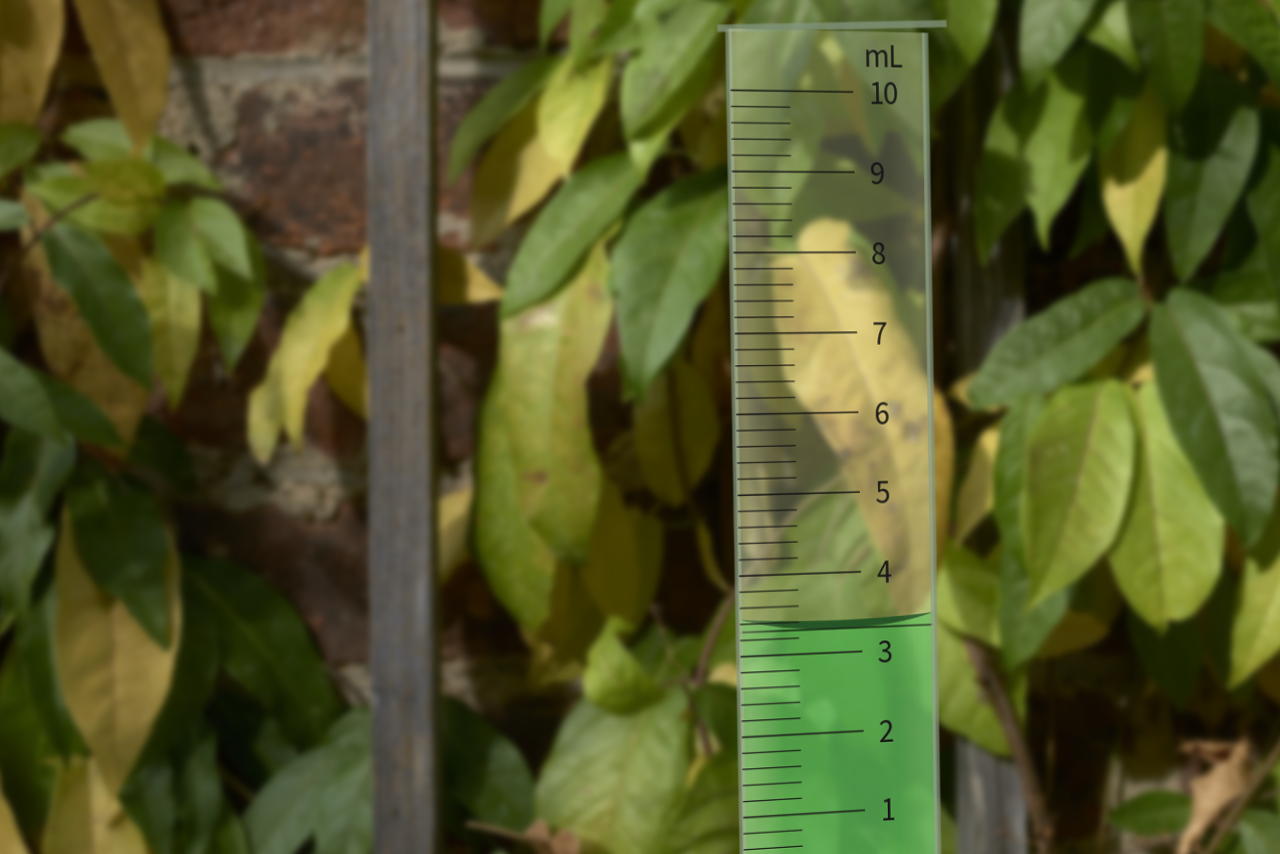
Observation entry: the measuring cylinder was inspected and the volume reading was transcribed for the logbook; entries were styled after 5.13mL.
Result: 3.3mL
